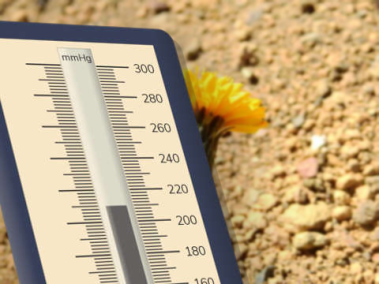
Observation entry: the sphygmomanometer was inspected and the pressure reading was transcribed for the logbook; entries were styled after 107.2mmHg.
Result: 210mmHg
